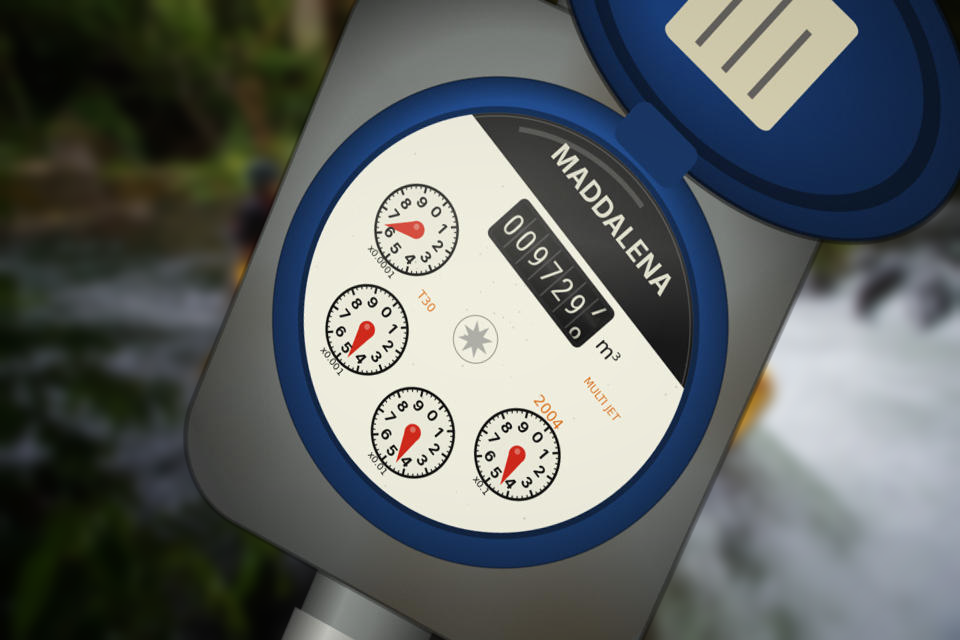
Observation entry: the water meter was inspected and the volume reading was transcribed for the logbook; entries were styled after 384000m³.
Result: 97297.4446m³
